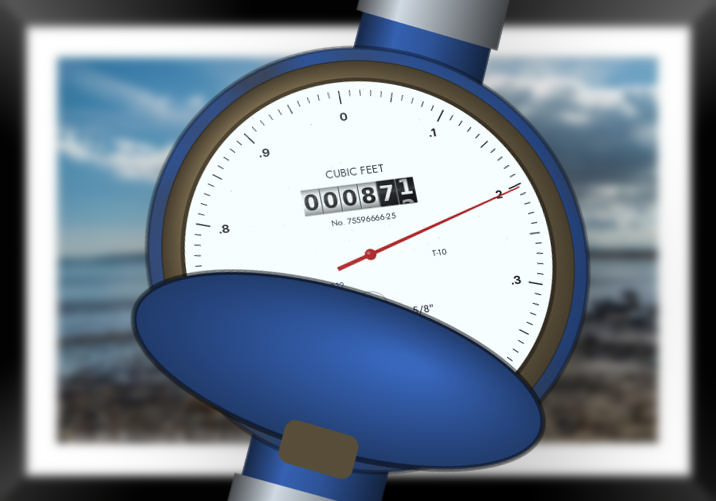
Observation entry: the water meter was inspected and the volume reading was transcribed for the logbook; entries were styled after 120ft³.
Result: 871.20ft³
